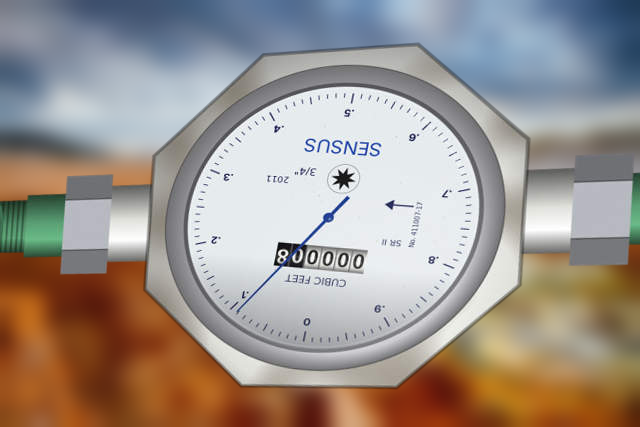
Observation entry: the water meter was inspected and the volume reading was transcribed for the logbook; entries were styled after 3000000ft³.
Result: 8.09ft³
